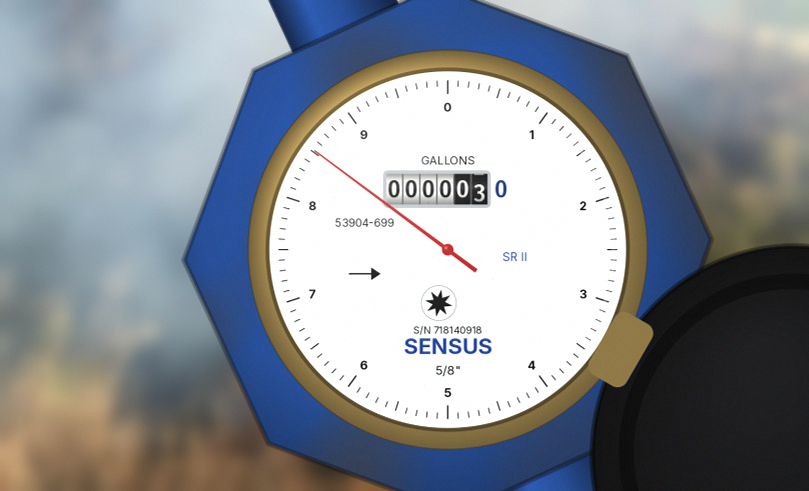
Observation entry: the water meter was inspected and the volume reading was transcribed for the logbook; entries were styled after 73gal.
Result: 28.5gal
